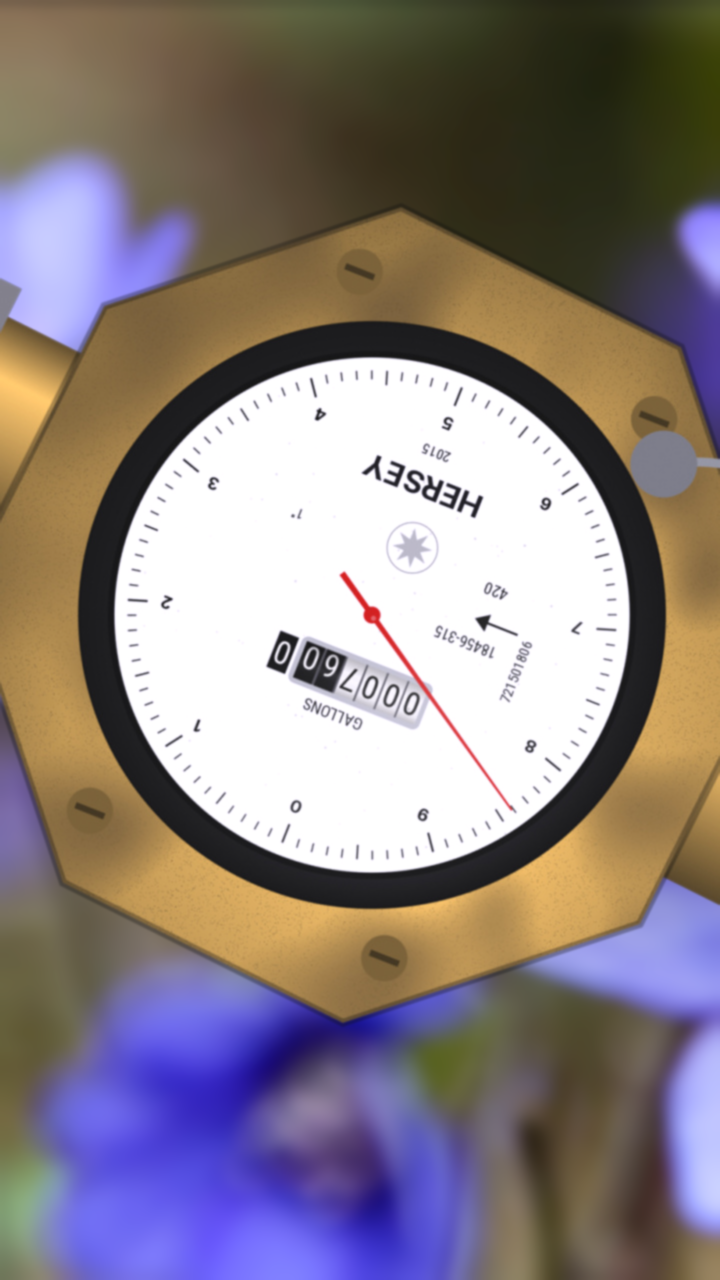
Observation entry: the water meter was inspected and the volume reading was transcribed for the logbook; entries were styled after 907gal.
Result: 7598.4gal
